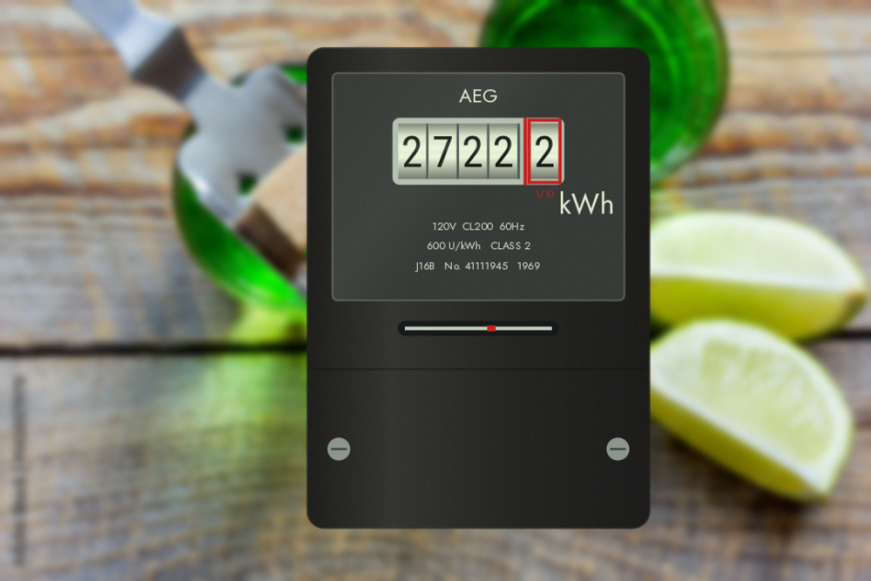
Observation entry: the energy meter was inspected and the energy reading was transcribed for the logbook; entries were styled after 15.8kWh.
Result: 2722.2kWh
